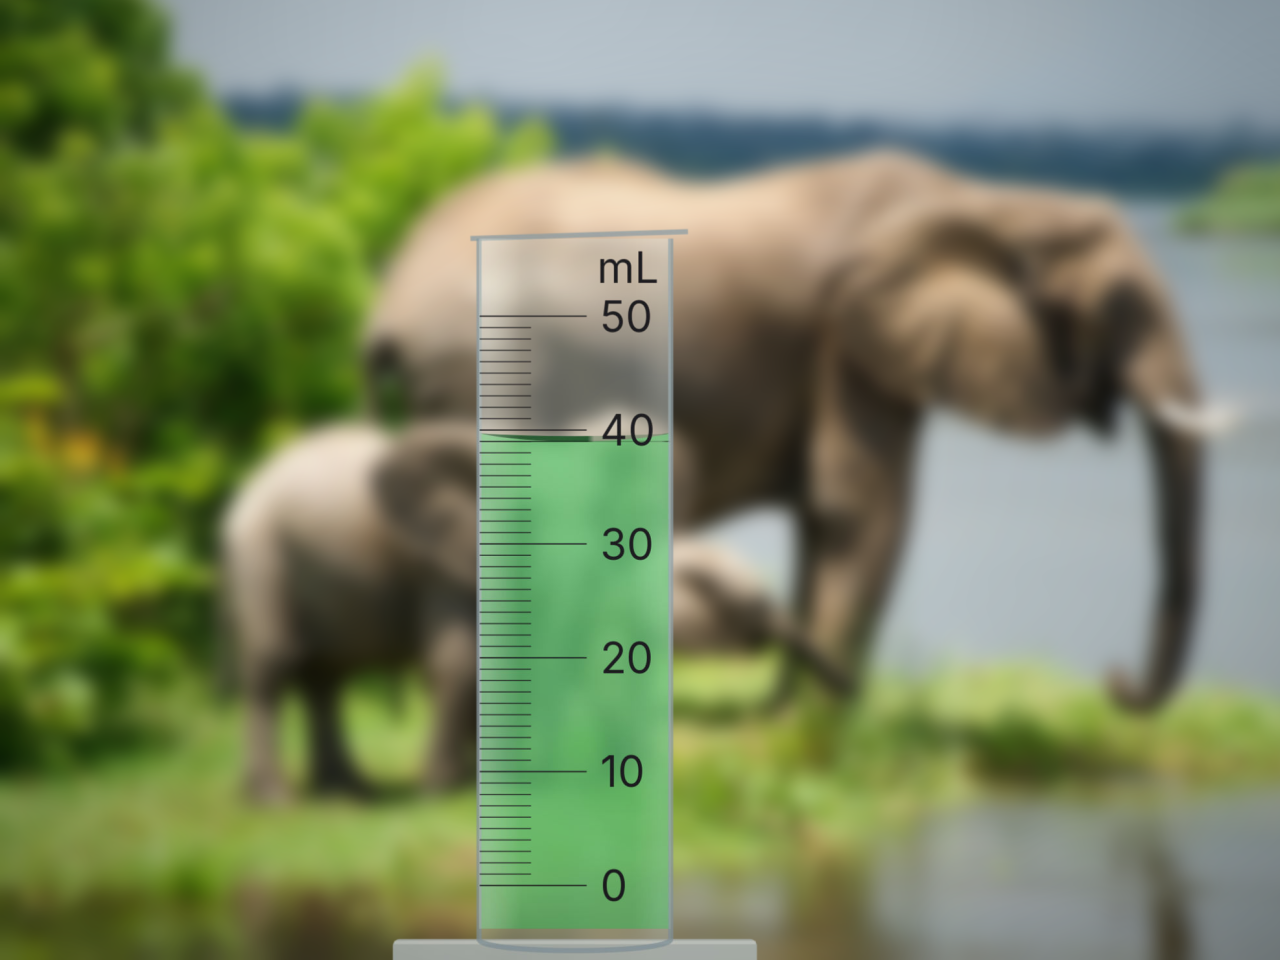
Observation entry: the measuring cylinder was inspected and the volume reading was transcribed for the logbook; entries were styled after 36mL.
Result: 39mL
